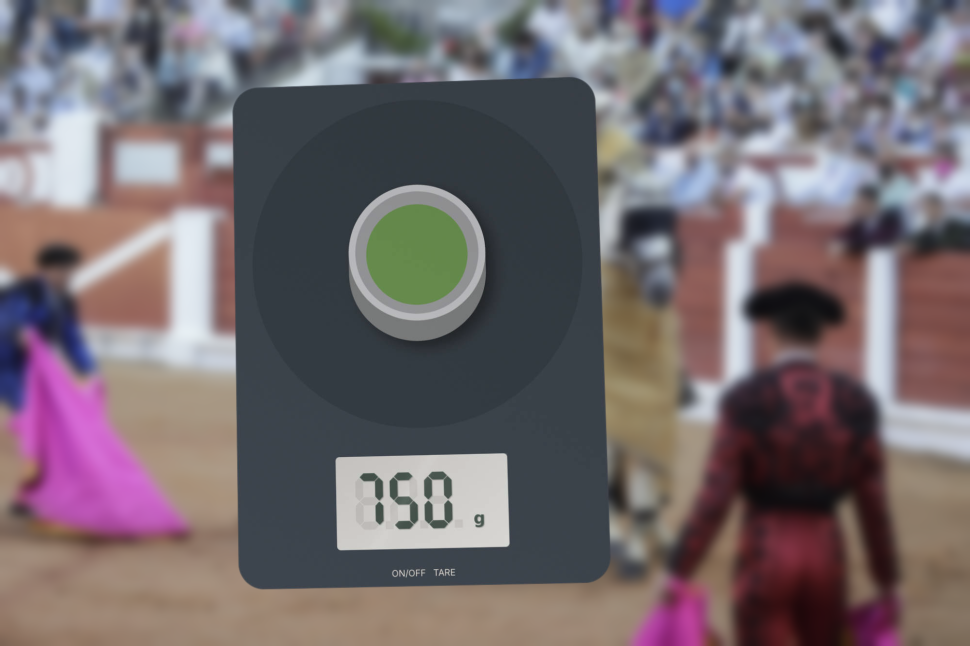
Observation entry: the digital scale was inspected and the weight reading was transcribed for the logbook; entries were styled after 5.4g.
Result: 750g
